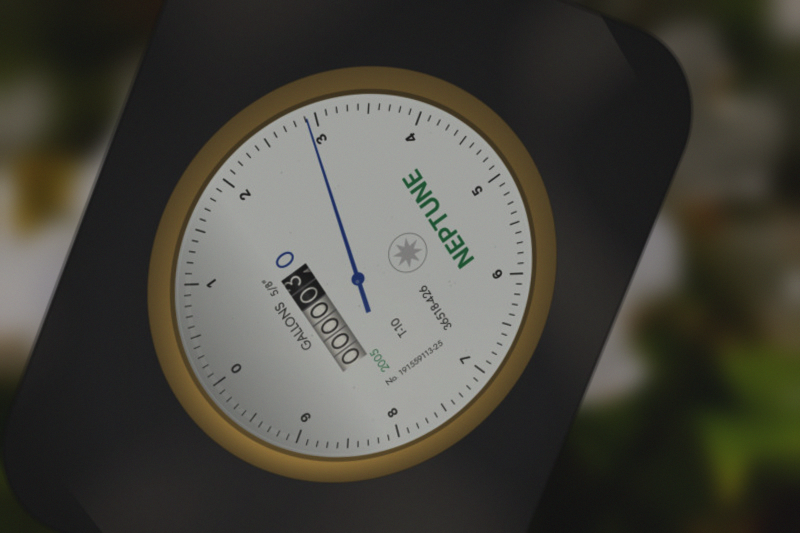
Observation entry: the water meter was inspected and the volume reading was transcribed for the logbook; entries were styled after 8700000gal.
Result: 32.9gal
